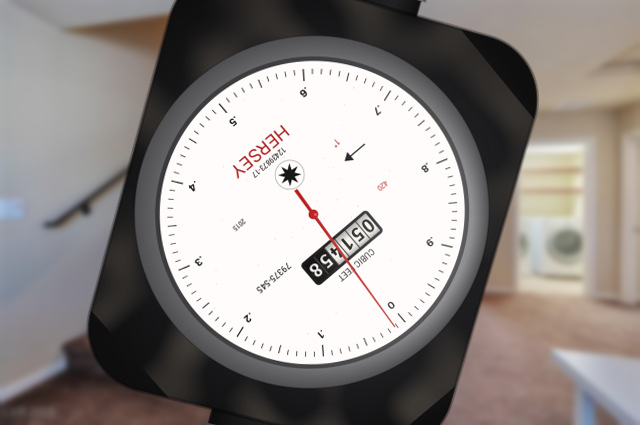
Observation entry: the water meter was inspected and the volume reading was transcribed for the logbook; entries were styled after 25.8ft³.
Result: 51458.01ft³
